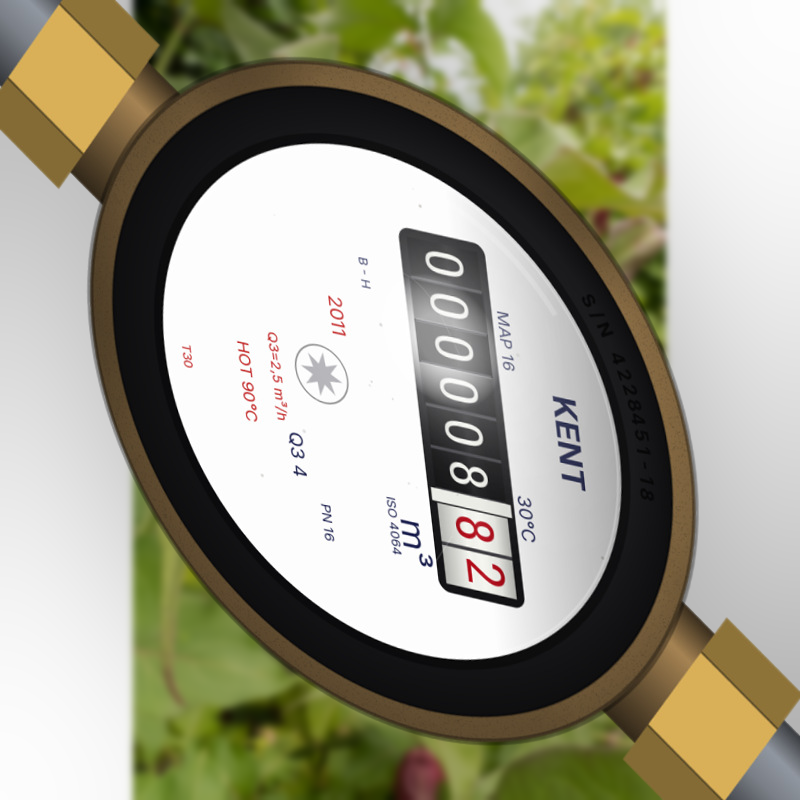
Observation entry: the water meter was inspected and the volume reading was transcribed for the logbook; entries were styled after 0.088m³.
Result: 8.82m³
